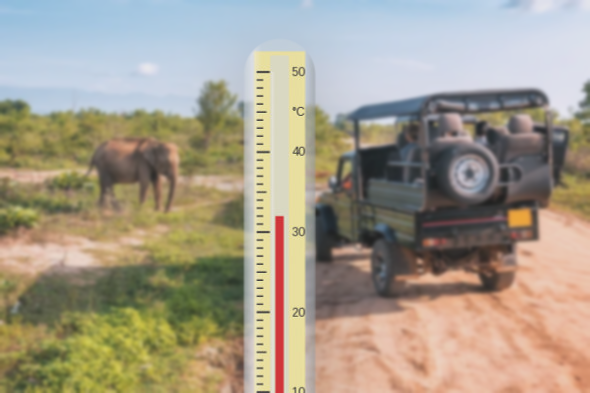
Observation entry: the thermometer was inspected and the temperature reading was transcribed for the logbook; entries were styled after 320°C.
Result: 32°C
